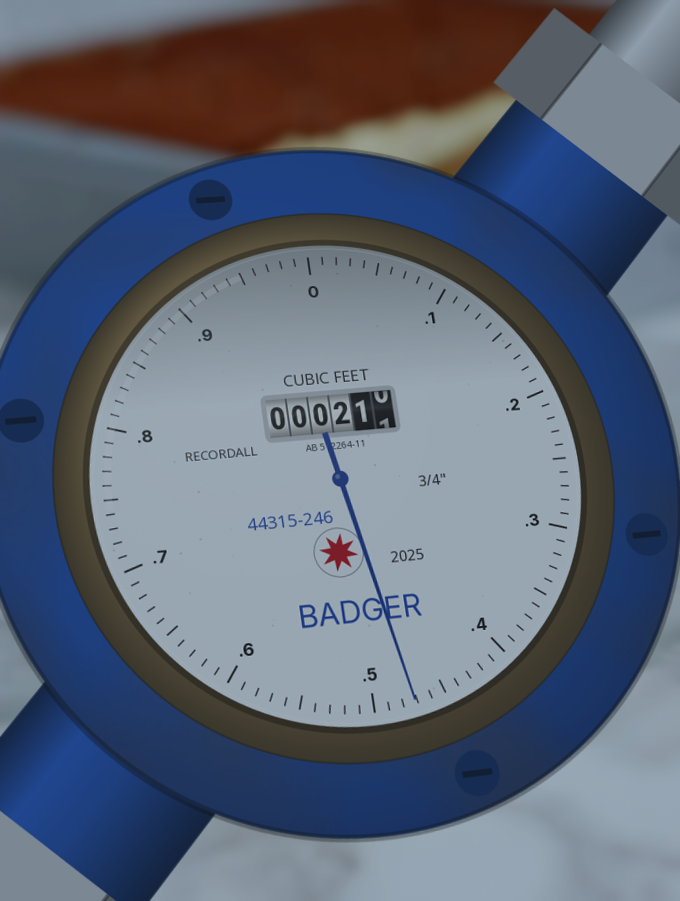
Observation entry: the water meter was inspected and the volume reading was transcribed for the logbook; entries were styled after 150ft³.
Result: 210.47ft³
